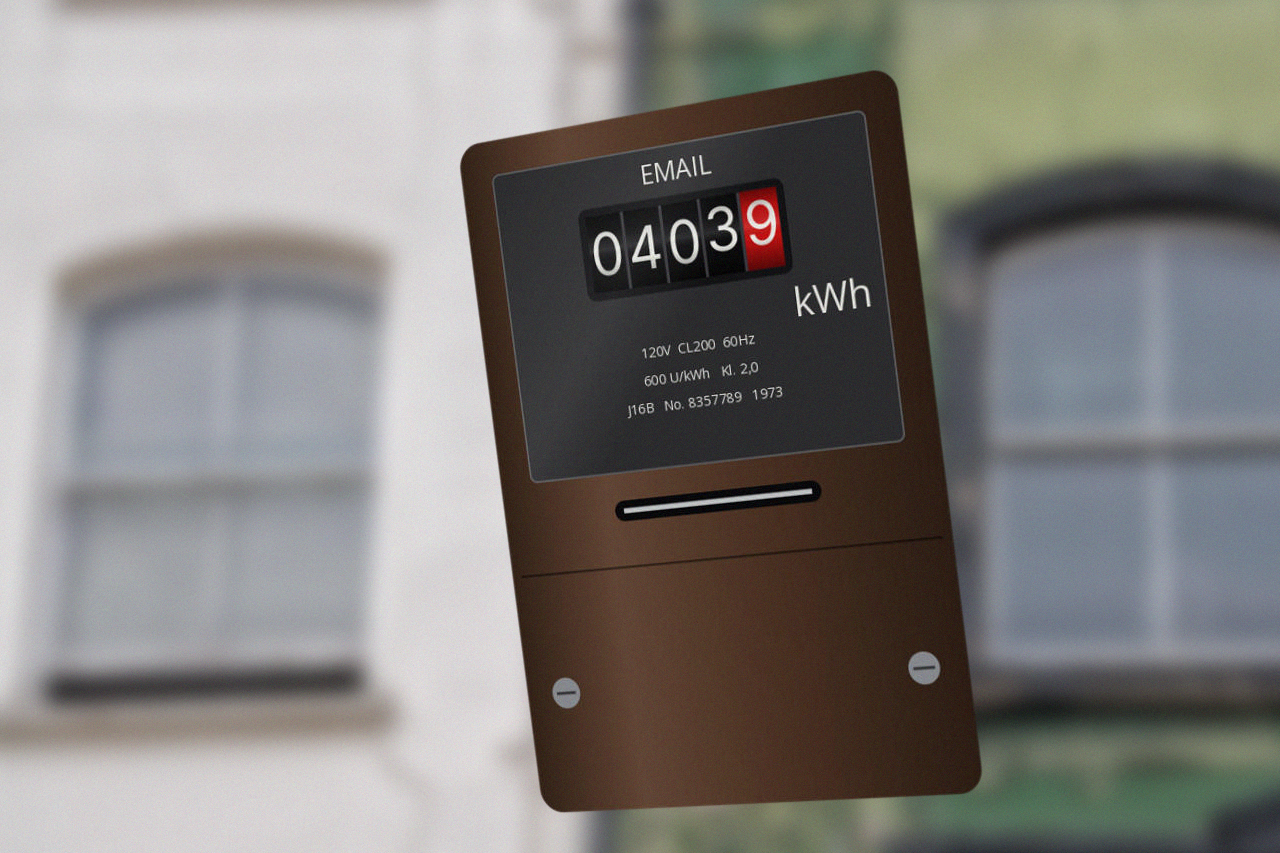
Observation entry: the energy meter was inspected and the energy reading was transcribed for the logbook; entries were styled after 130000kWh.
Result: 403.9kWh
